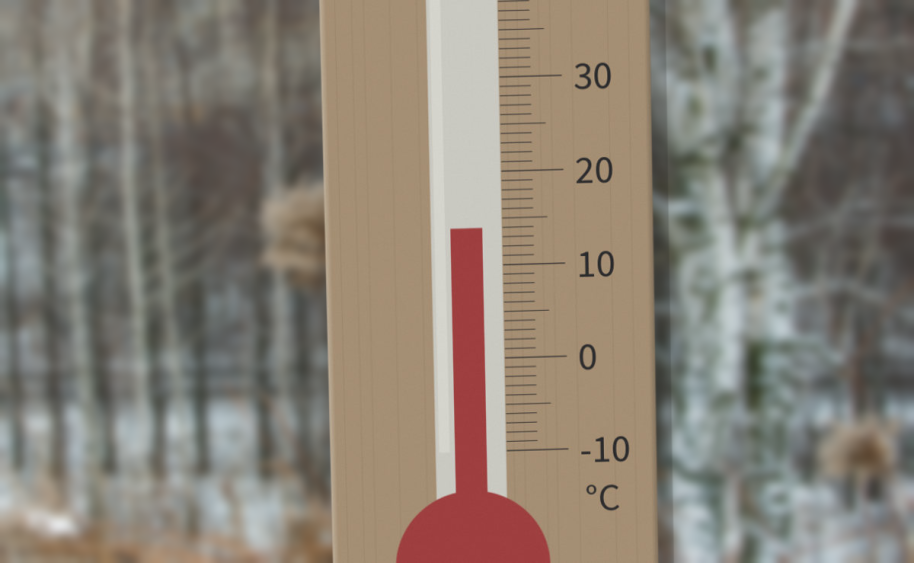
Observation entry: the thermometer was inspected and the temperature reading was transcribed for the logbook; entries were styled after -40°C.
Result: 14°C
